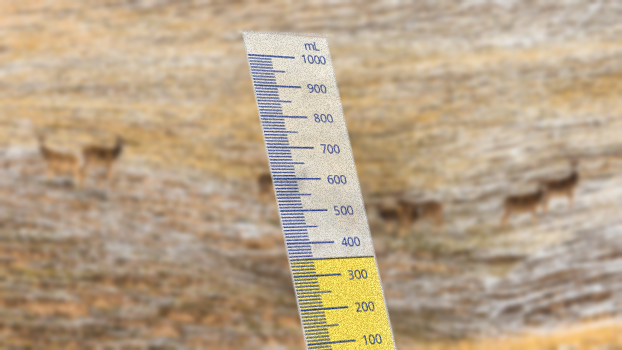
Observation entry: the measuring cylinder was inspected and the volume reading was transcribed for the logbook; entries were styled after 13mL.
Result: 350mL
